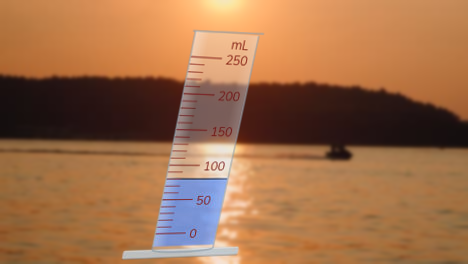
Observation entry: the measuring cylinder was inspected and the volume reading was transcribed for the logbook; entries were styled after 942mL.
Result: 80mL
